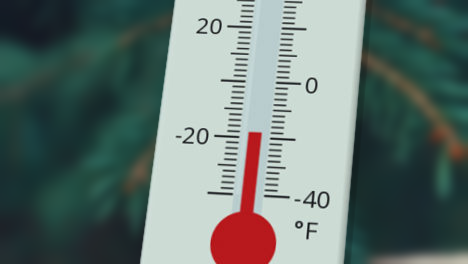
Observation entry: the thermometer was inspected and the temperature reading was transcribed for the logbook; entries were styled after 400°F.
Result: -18°F
